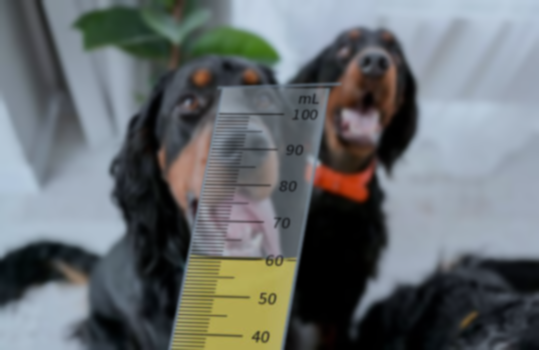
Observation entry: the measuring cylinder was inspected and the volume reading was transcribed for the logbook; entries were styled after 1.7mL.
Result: 60mL
